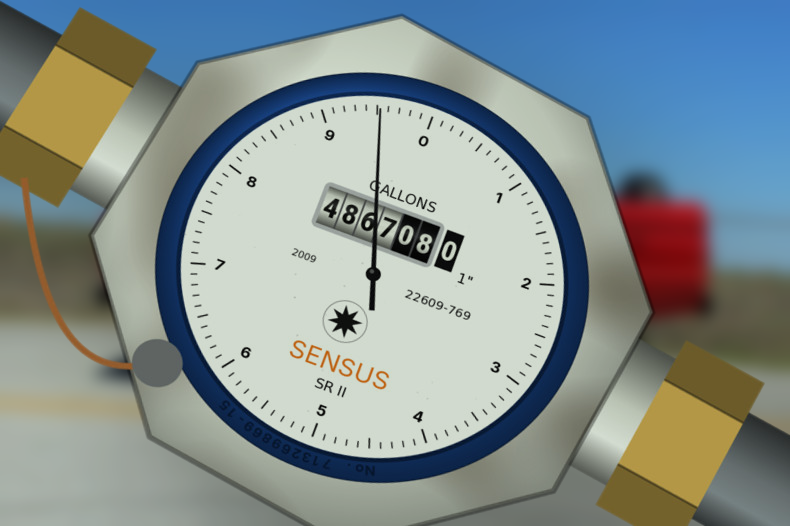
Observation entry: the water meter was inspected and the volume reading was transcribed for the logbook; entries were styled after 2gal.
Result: 4867079.5gal
